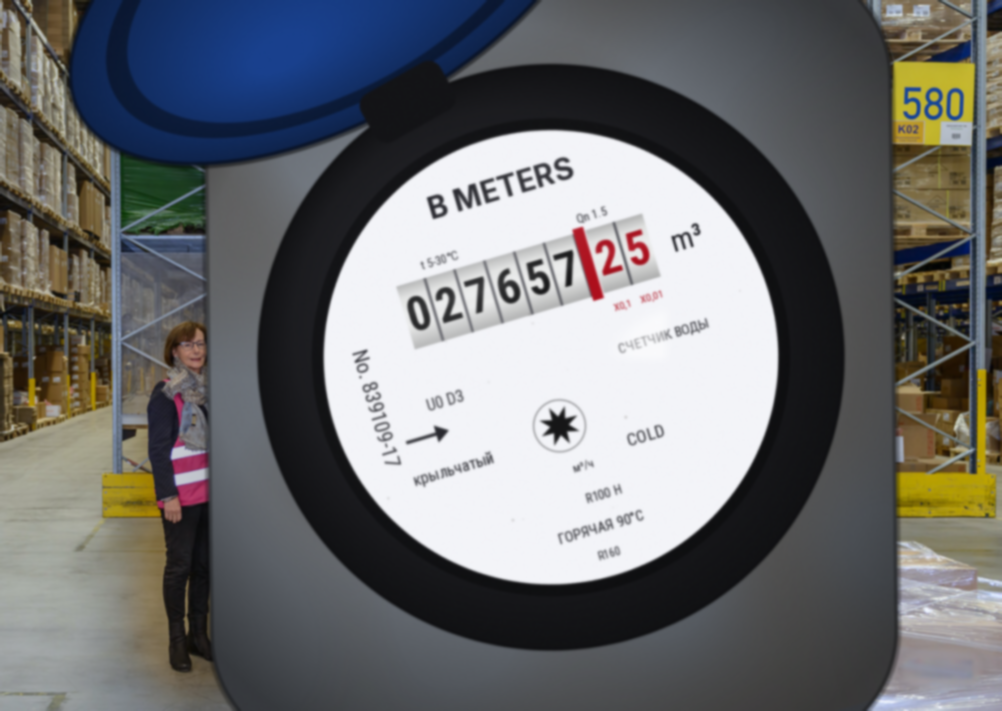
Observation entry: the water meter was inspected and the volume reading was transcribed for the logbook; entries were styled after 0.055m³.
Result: 27657.25m³
